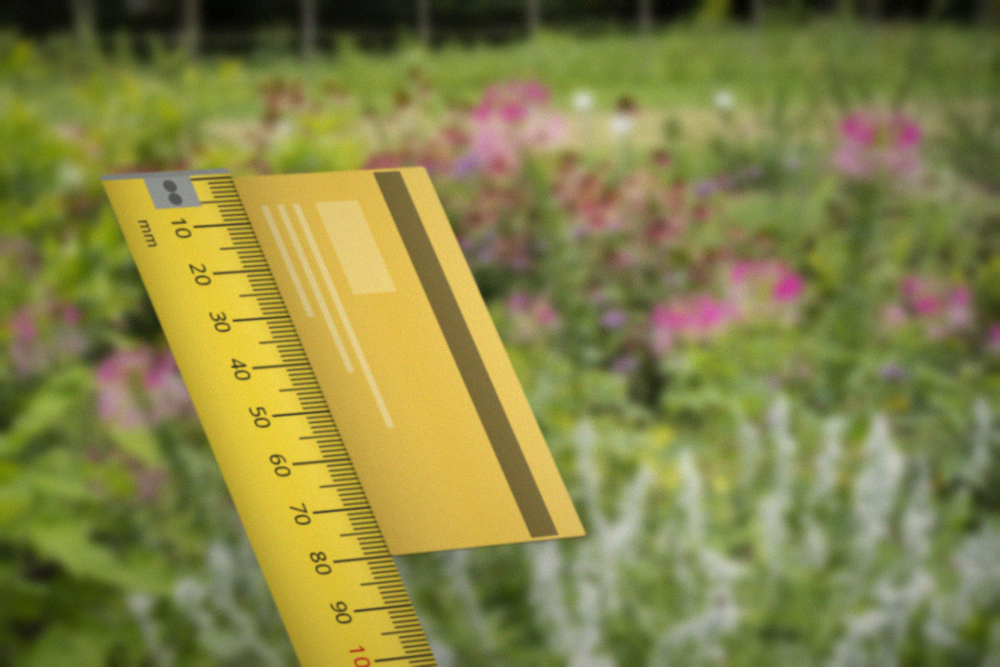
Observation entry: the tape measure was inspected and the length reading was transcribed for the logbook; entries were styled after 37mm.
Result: 80mm
